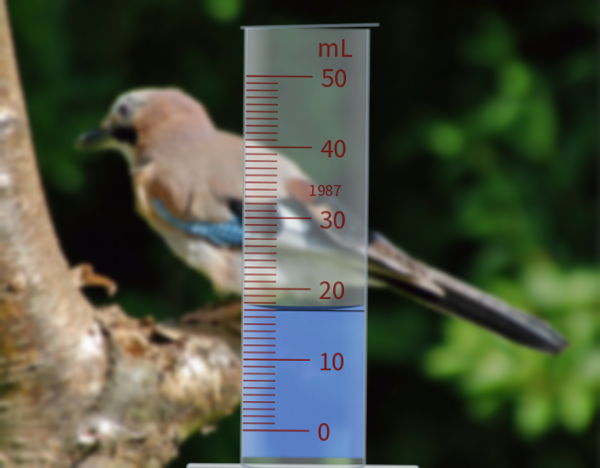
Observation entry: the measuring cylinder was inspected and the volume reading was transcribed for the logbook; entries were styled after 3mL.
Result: 17mL
